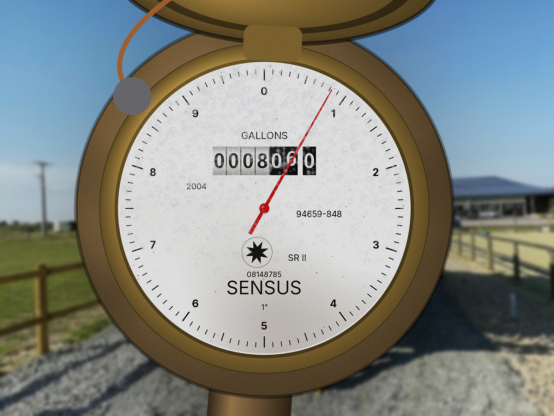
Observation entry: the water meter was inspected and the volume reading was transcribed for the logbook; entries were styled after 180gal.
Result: 8060.8gal
